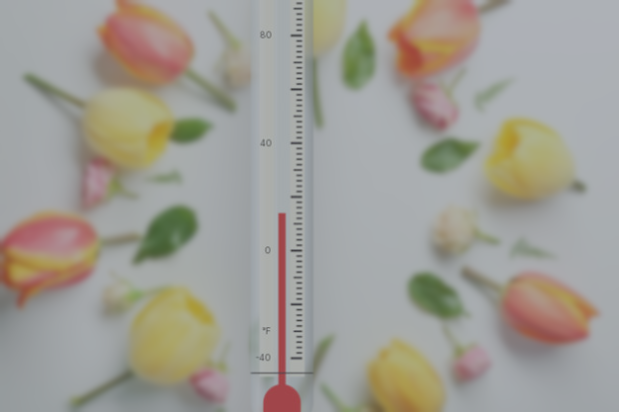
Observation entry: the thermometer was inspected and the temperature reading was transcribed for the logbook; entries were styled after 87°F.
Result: 14°F
